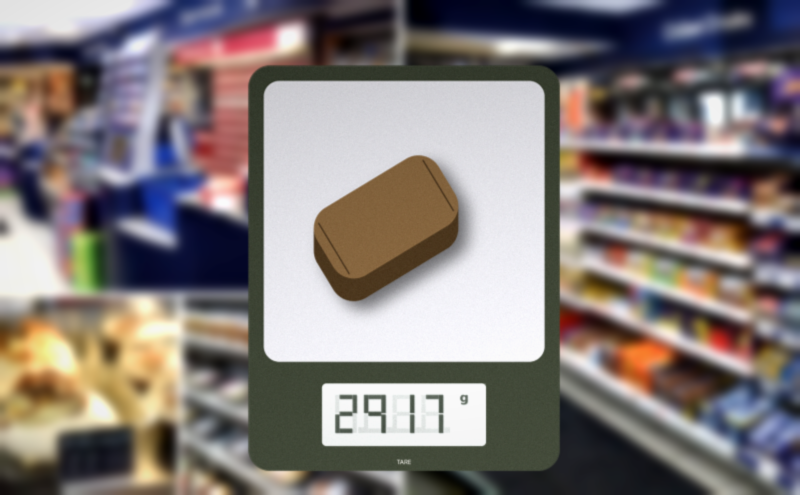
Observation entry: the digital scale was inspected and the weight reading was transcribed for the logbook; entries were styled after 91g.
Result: 2917g
